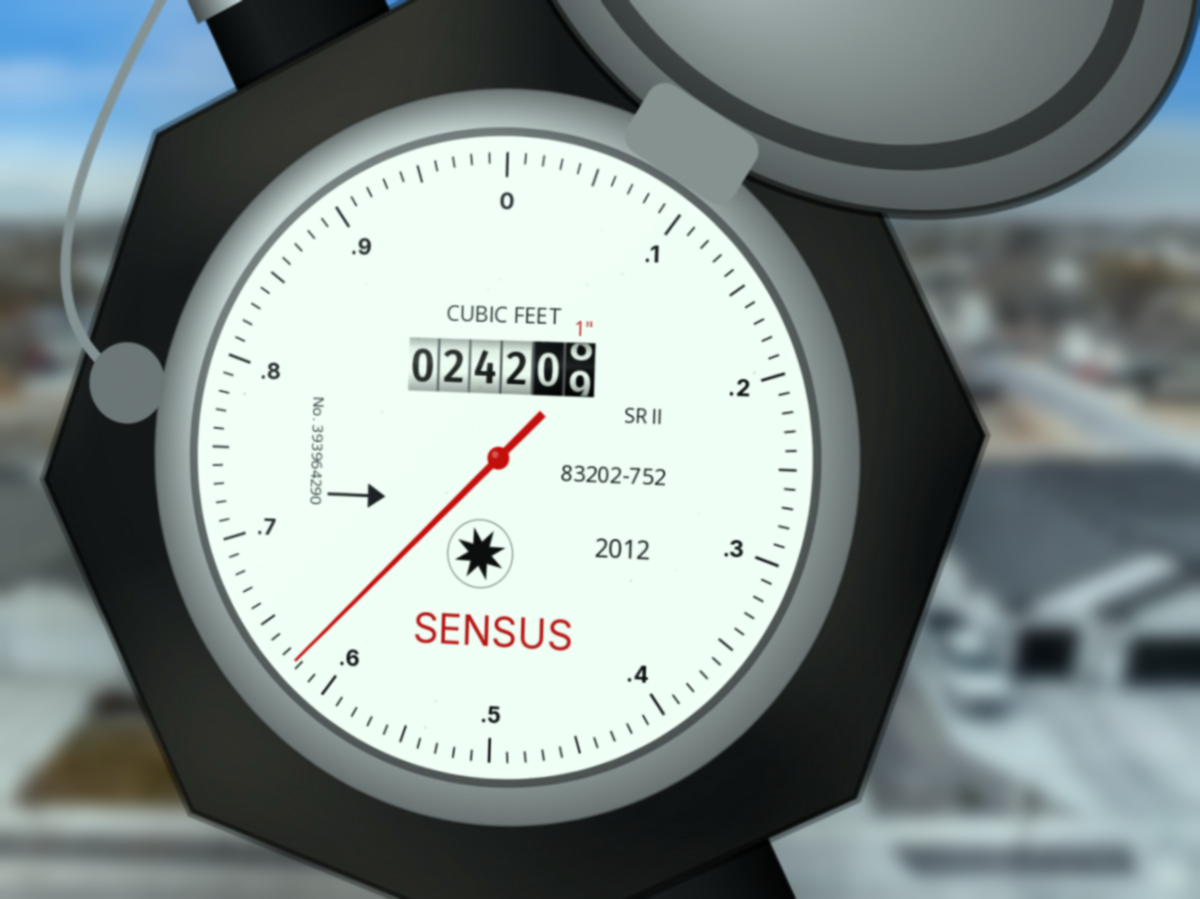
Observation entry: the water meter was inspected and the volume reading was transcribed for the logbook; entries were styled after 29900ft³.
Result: 24208.62ft³
